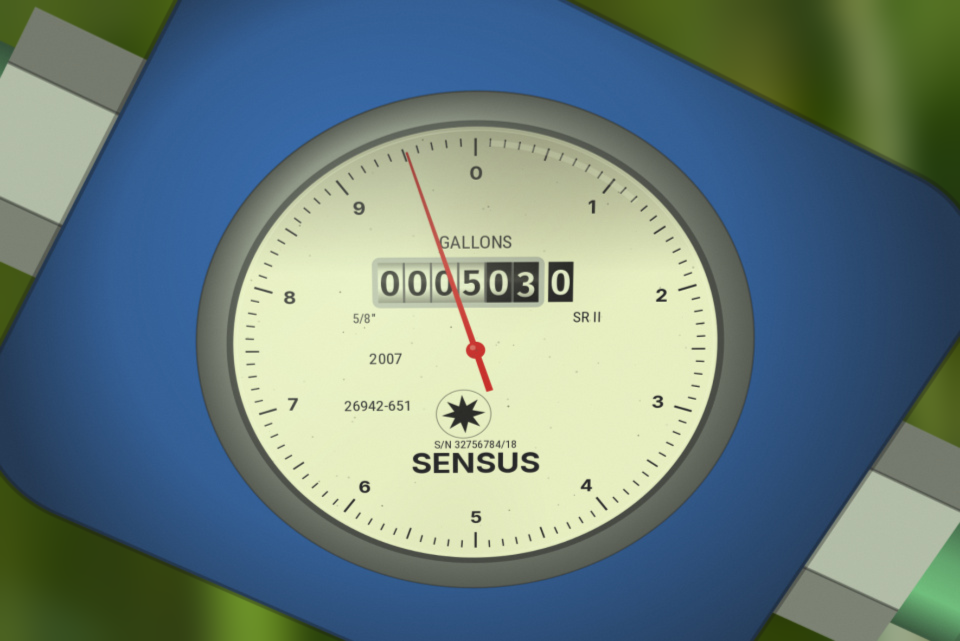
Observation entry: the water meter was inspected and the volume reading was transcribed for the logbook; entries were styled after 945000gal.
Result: 5029.5gal
